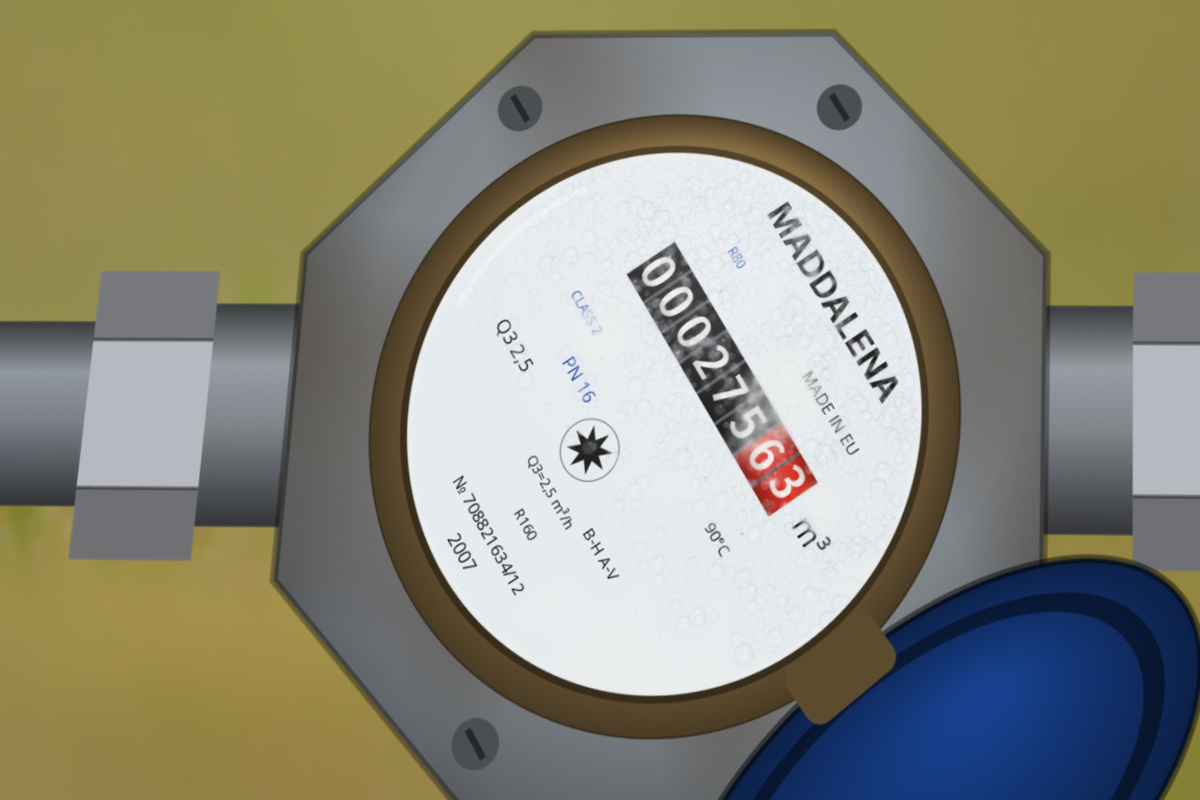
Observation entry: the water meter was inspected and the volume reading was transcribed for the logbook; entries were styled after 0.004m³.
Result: 275.63m³
